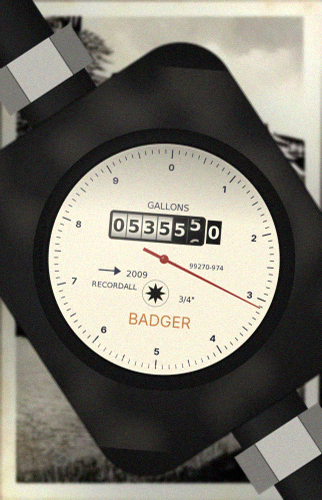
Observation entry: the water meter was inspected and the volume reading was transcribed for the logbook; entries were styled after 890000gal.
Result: 535553.1gal
